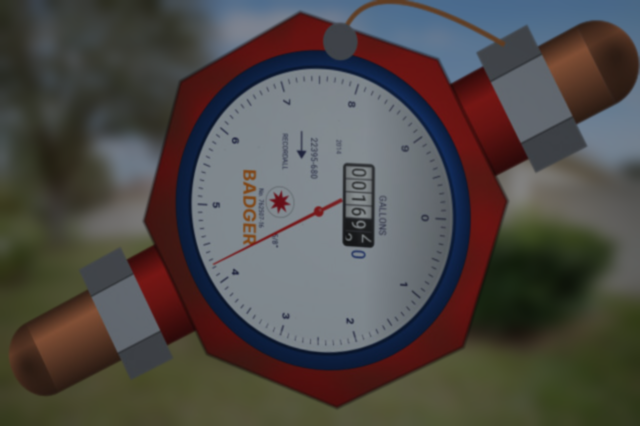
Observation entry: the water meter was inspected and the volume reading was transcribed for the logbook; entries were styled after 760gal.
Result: 16924.2gal
